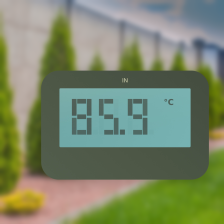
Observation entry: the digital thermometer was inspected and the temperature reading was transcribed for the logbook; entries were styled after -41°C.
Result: 85.9°C
